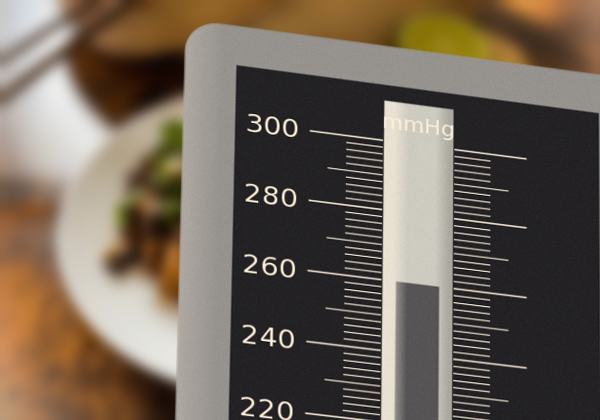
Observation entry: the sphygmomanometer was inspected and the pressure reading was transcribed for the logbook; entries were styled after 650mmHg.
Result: 260mmHg
